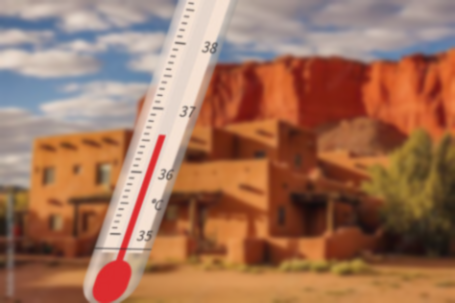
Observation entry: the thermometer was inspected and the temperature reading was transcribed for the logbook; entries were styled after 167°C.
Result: 36.6°C
